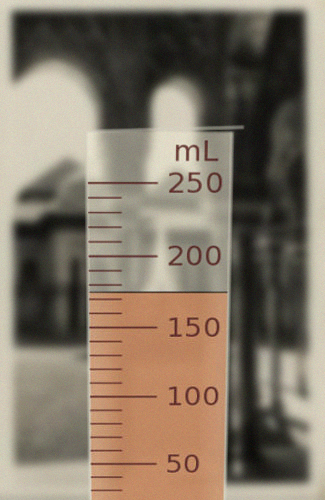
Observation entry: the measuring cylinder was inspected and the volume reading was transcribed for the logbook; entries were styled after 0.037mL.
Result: 175mL
